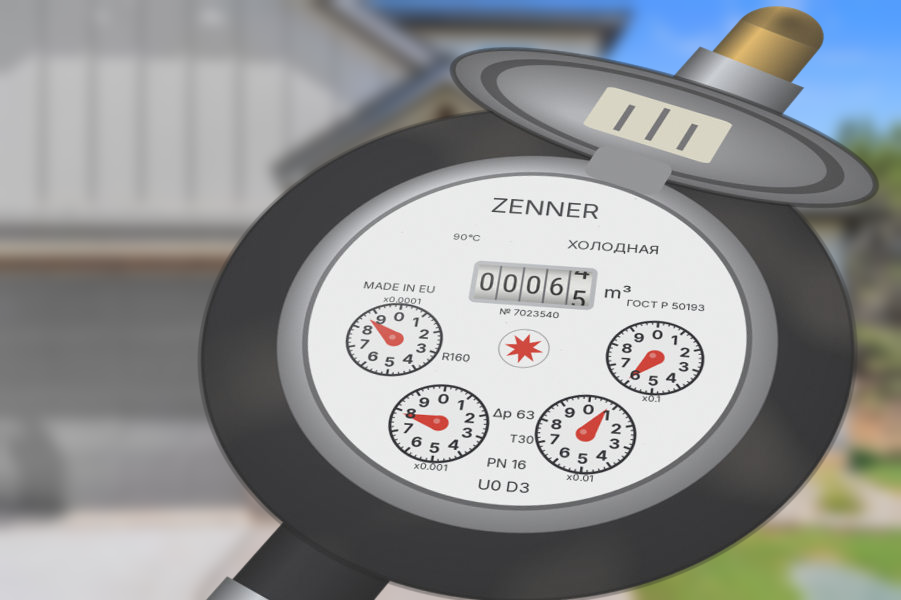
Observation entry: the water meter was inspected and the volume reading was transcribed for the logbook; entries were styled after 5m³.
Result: 64.6078m³
